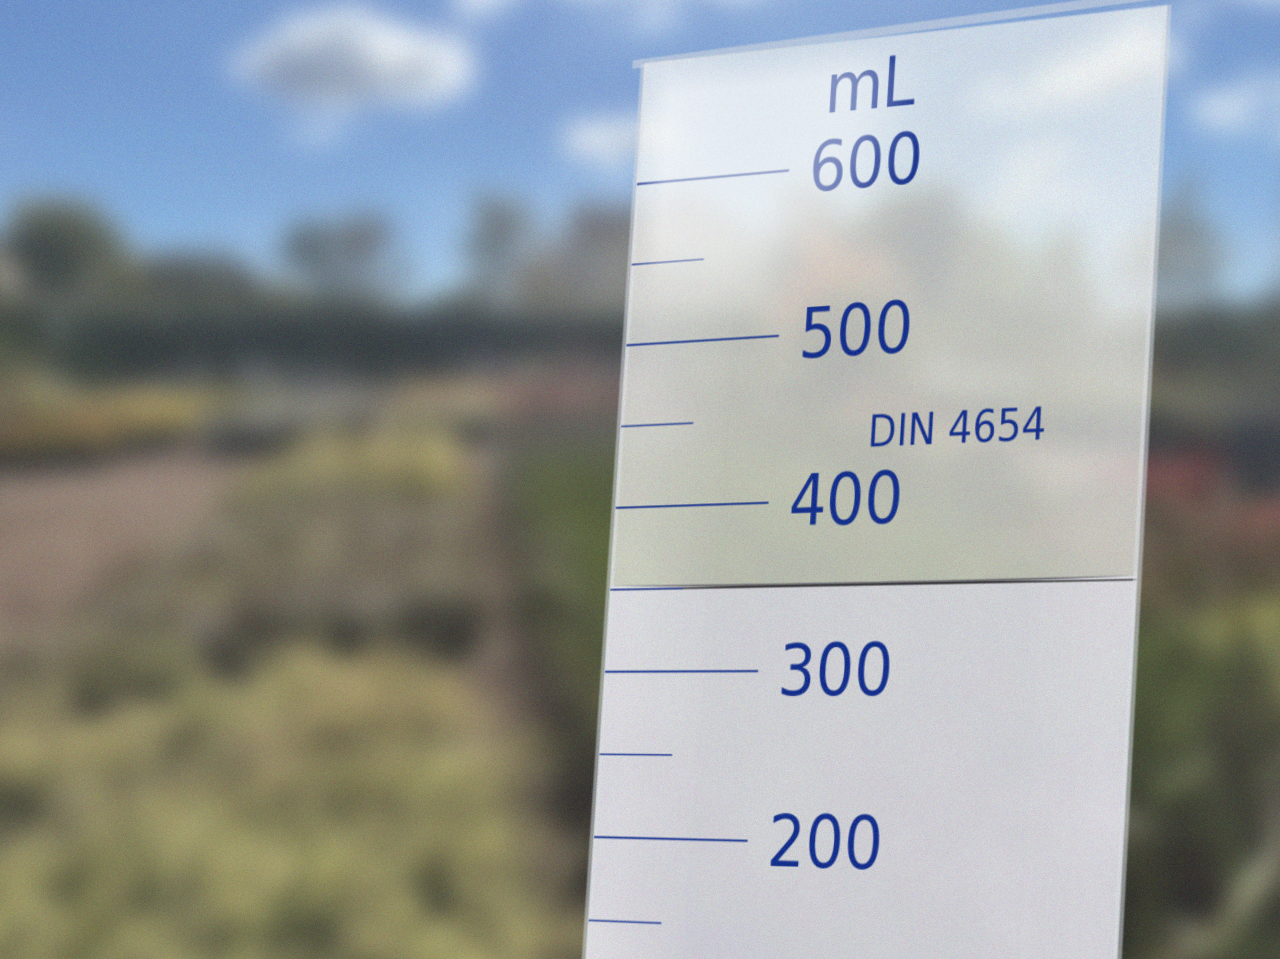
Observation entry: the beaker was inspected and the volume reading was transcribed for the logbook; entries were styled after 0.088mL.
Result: 350mL
